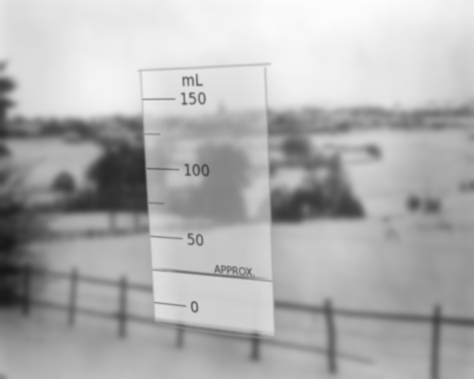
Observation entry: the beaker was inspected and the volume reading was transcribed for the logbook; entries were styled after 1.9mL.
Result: 25mL
